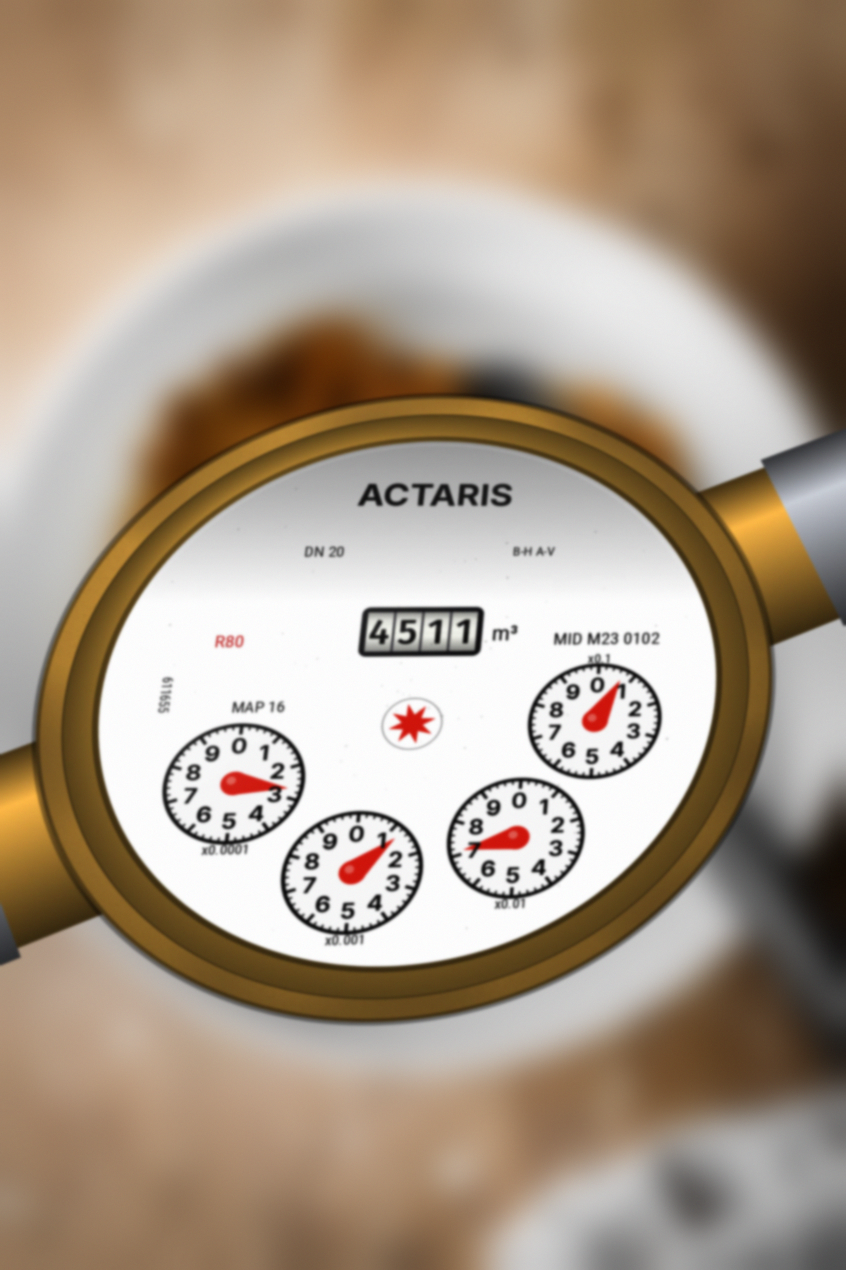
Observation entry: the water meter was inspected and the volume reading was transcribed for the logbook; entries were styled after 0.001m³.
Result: 4511.0712m³
